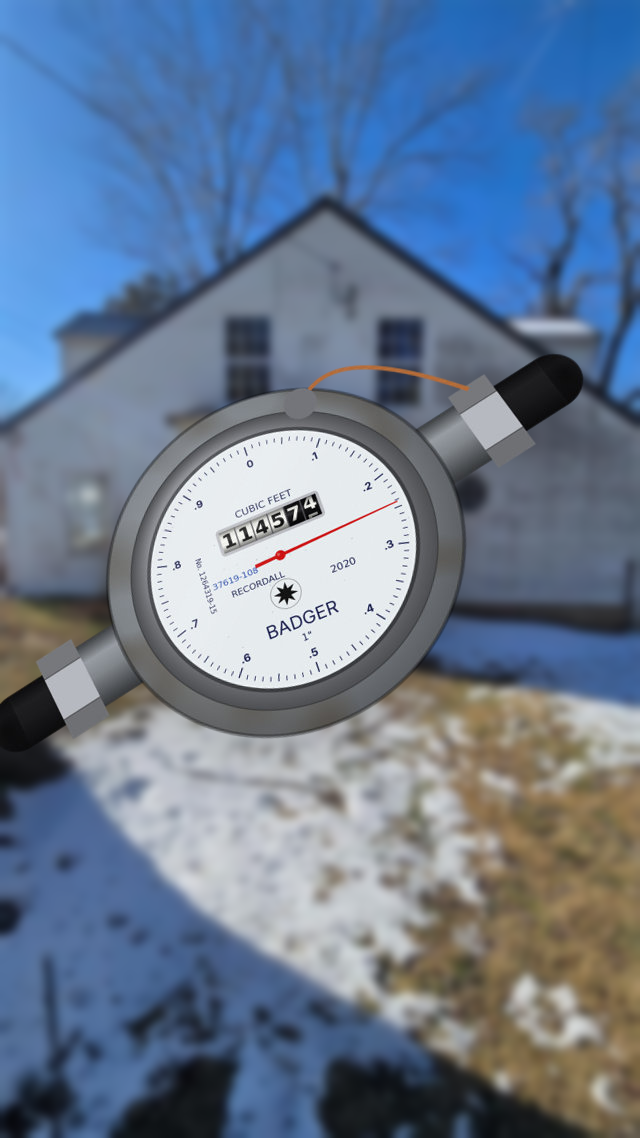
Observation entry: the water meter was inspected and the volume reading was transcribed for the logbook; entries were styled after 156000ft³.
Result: 114574.24ft³
